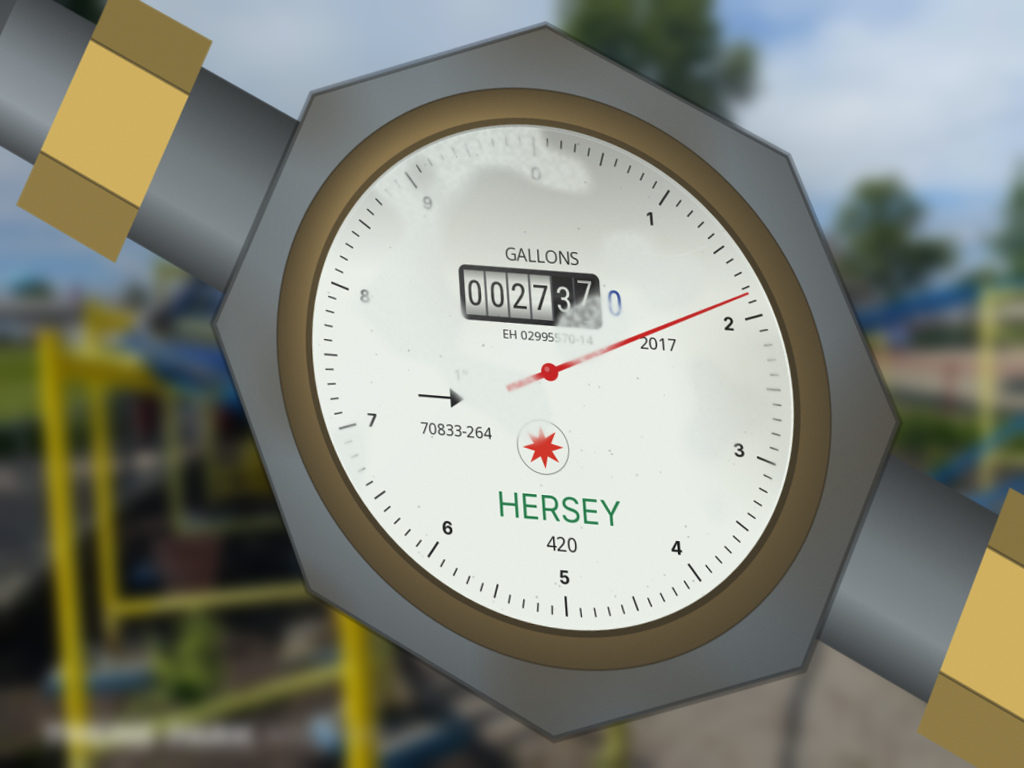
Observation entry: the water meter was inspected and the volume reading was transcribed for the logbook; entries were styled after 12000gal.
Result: 27371.8gal
